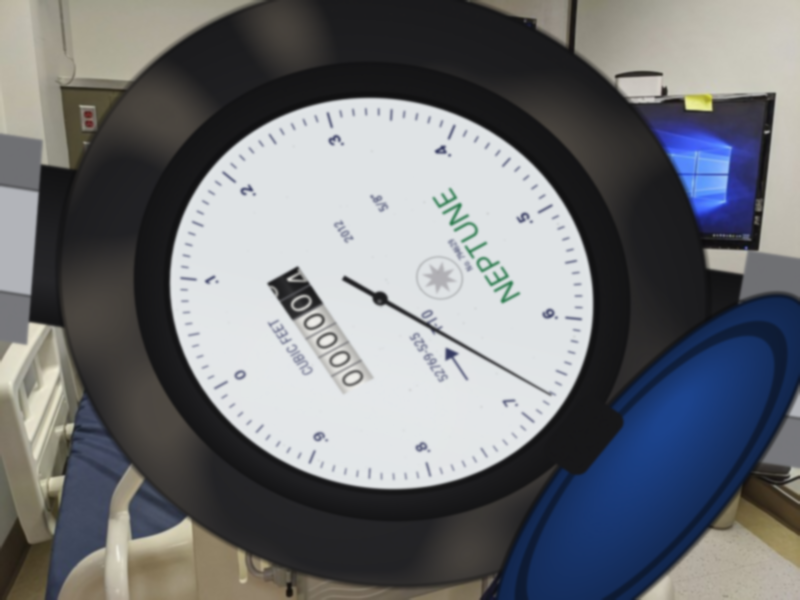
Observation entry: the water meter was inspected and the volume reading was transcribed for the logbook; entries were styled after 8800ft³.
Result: 3.67ft³
